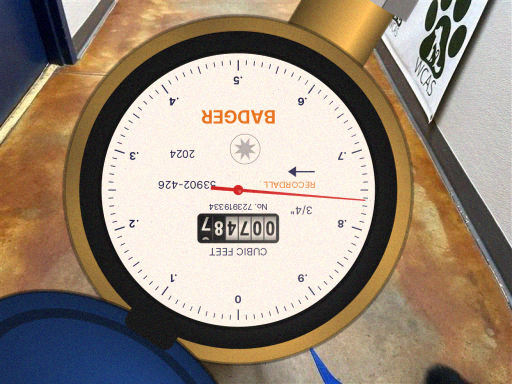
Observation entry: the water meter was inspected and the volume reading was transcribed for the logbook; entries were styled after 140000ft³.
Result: 7486.76ft³
